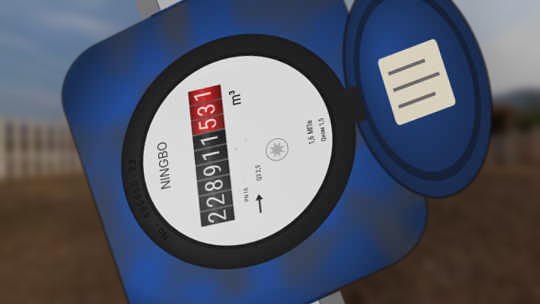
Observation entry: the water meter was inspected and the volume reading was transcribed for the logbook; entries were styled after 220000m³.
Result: 228911.531m³
